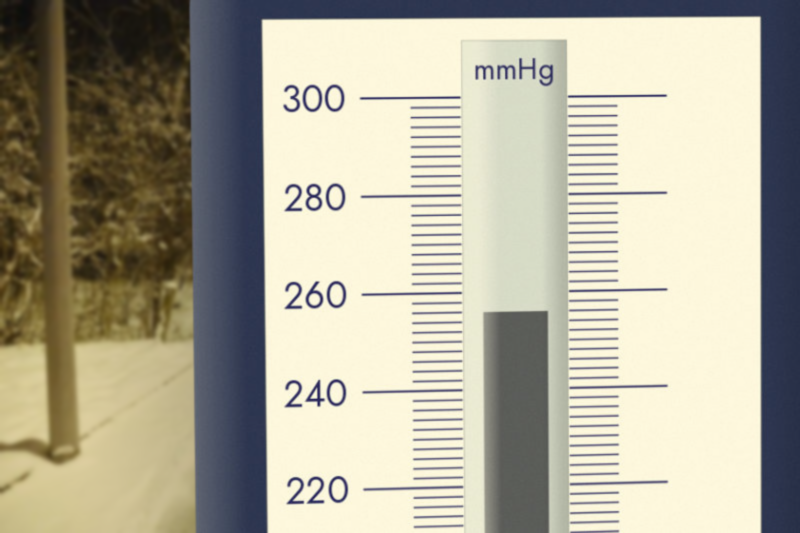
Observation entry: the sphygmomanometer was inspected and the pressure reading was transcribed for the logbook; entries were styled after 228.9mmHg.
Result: 256mmHg
